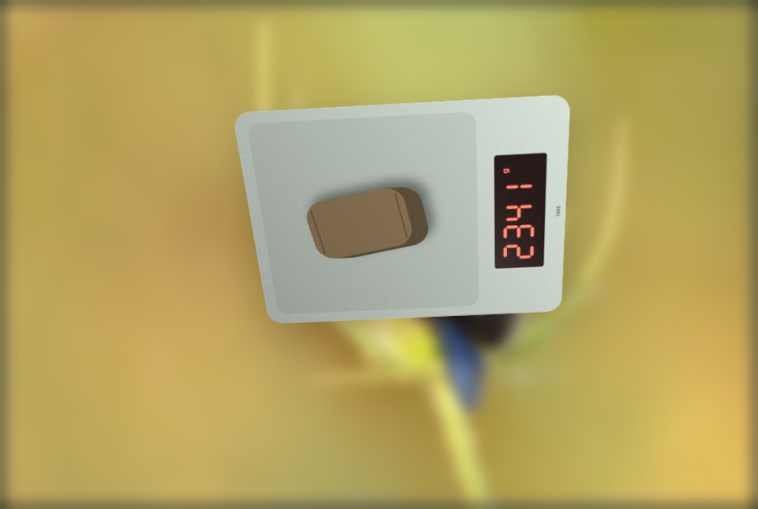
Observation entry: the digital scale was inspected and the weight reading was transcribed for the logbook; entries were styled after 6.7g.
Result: 2341g
